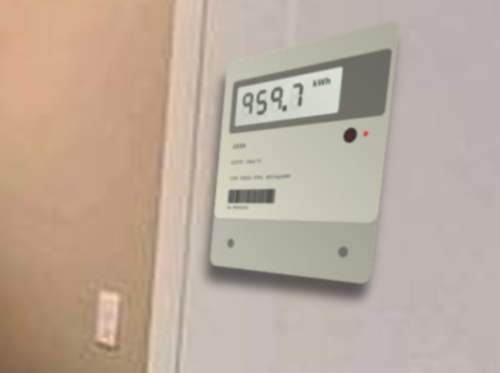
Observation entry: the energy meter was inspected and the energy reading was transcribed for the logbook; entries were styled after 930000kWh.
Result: 959.7kWh
